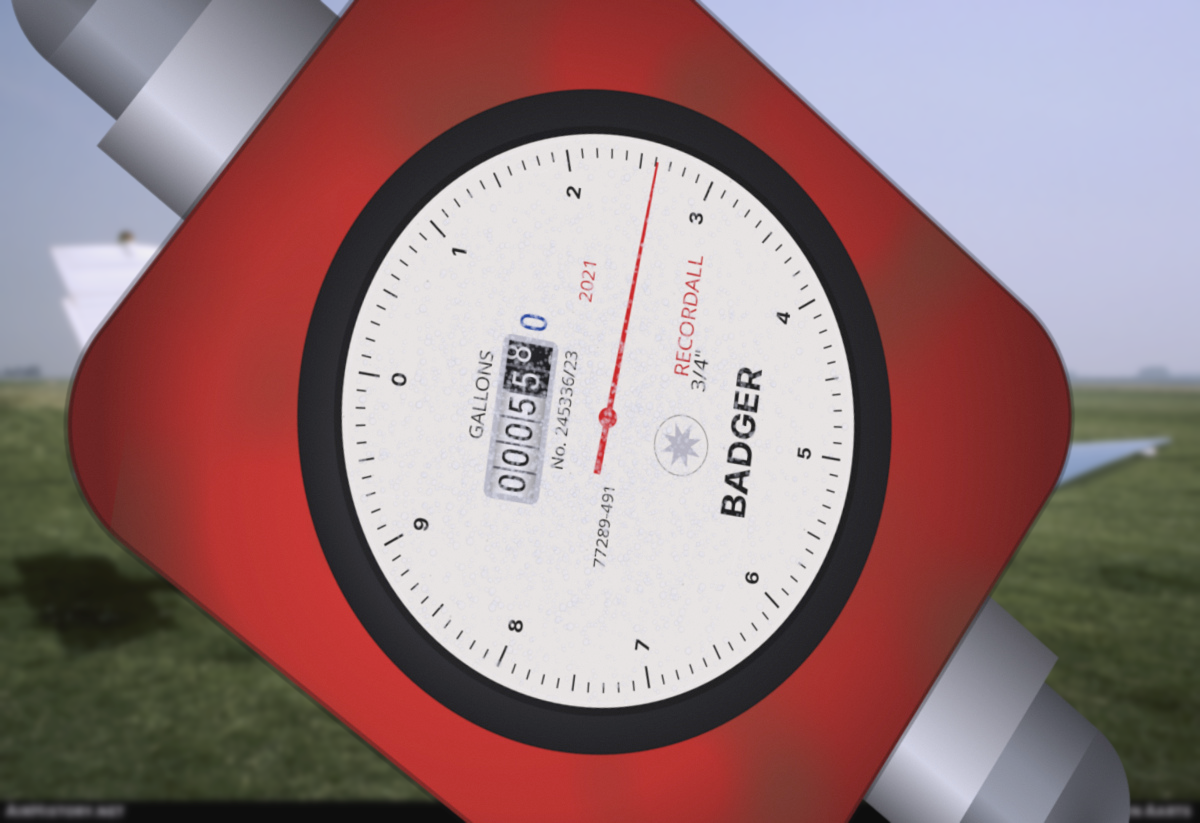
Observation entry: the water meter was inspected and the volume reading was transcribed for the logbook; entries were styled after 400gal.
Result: 5582.6gal
